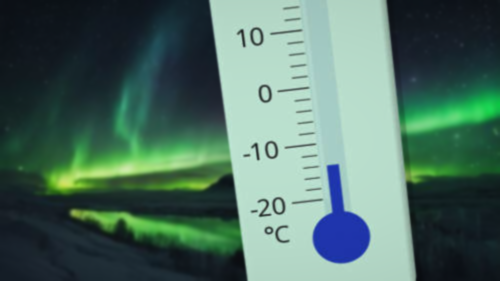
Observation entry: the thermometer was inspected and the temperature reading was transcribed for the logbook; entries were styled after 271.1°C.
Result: -14°C
